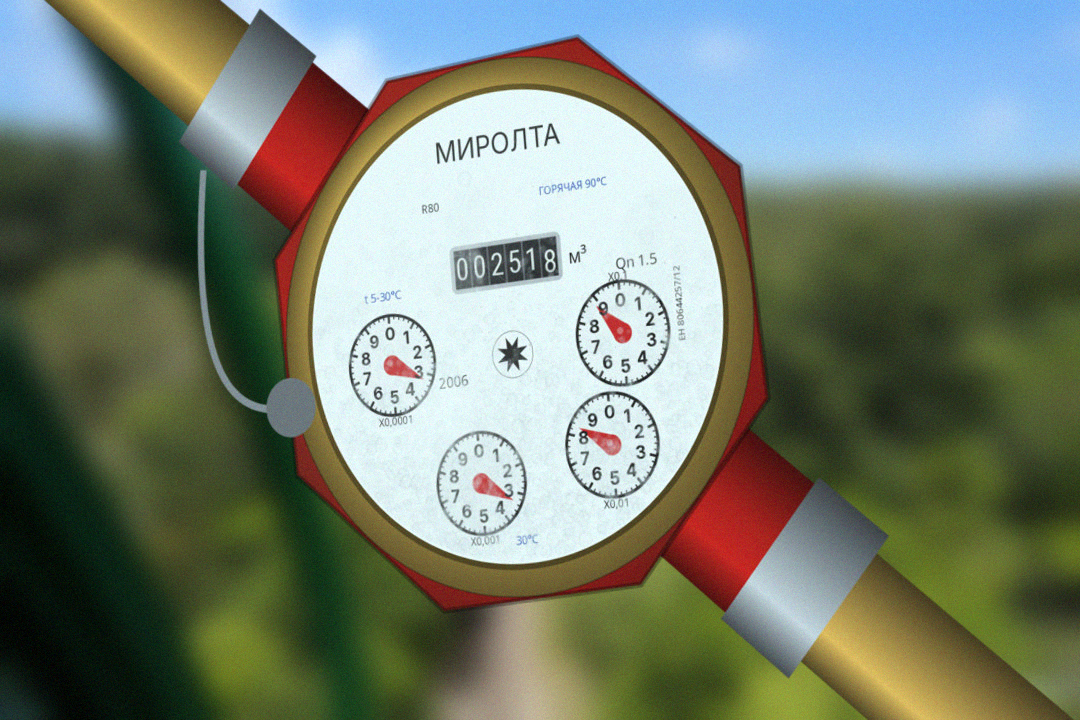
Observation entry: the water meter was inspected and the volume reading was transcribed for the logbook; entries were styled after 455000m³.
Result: 2517.8833m³
